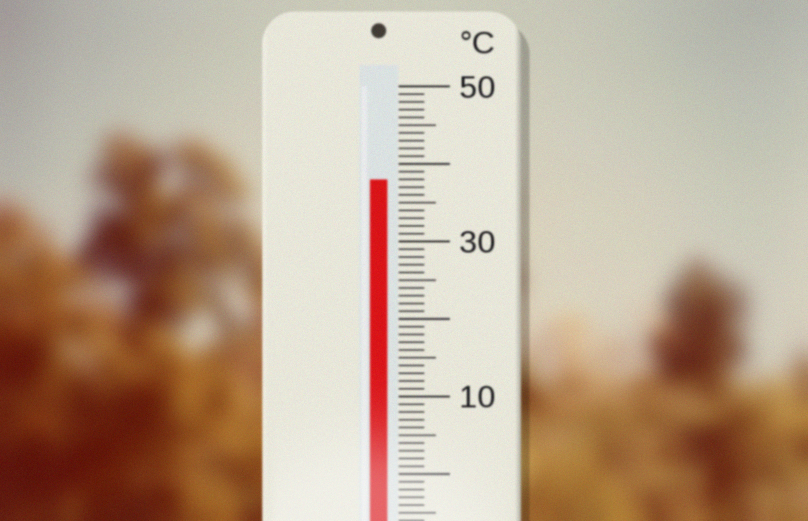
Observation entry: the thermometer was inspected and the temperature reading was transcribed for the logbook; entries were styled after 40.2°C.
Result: 38°C
